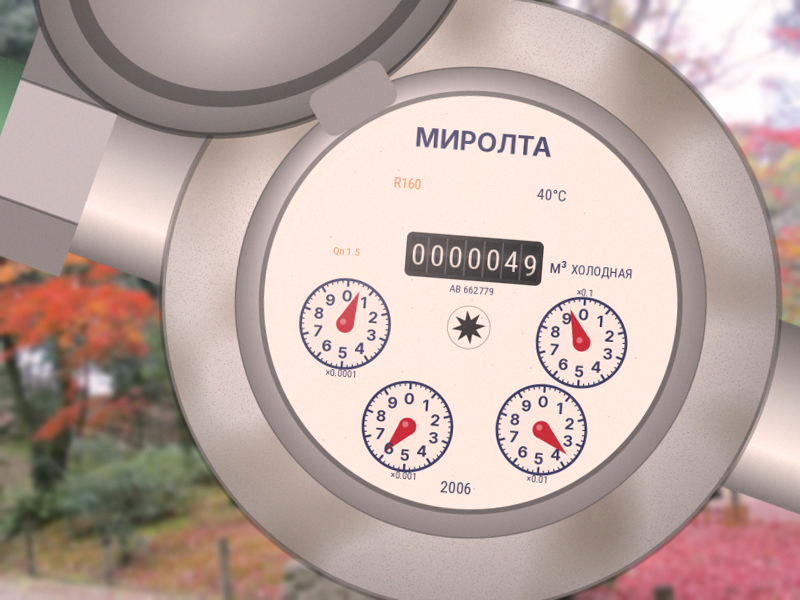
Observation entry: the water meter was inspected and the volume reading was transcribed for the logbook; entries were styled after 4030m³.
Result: 48.9360m³
